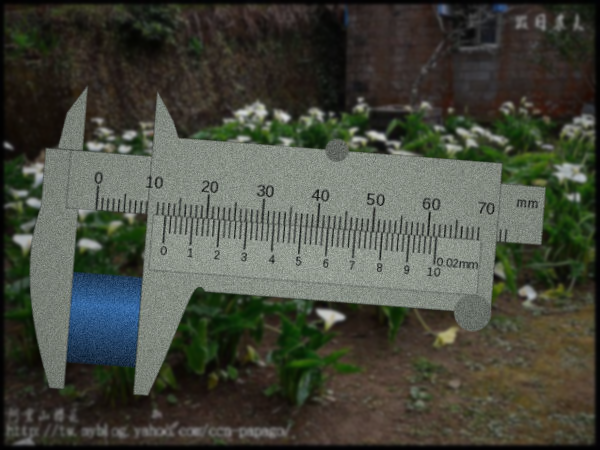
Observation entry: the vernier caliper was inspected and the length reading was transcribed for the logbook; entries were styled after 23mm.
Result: 12.5mm
